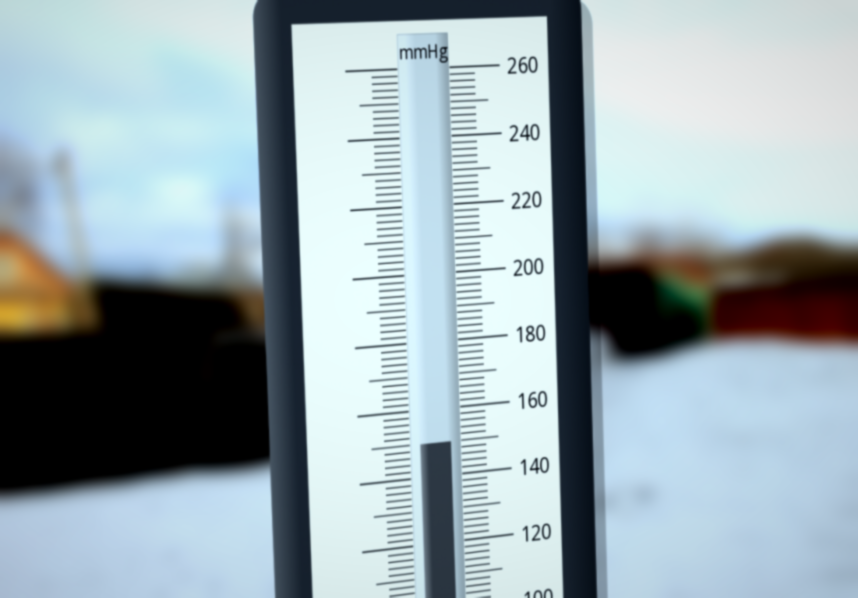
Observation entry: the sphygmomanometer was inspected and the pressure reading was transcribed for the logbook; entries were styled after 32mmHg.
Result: 150mmHg
